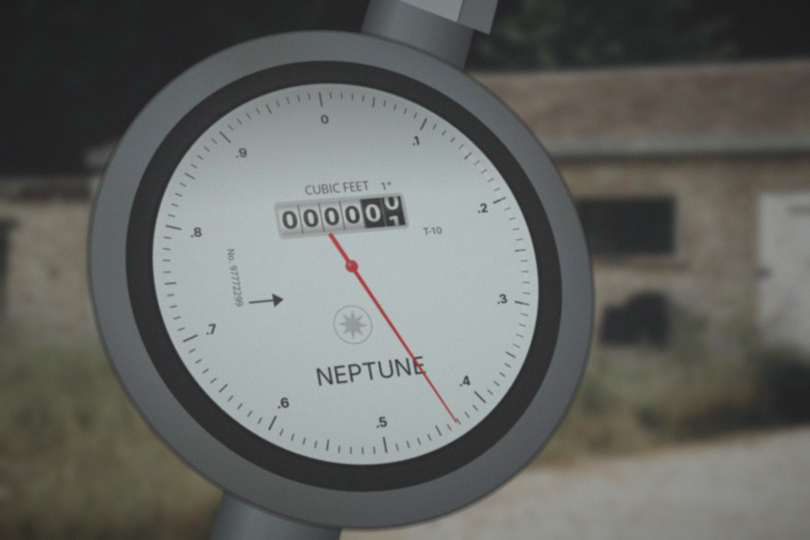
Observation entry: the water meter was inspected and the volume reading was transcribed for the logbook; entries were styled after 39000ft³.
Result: 0.43ft³
